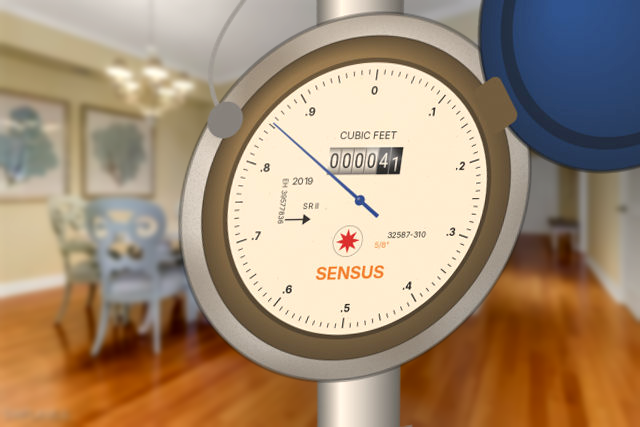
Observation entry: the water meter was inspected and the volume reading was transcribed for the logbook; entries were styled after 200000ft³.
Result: 40.85ft³
